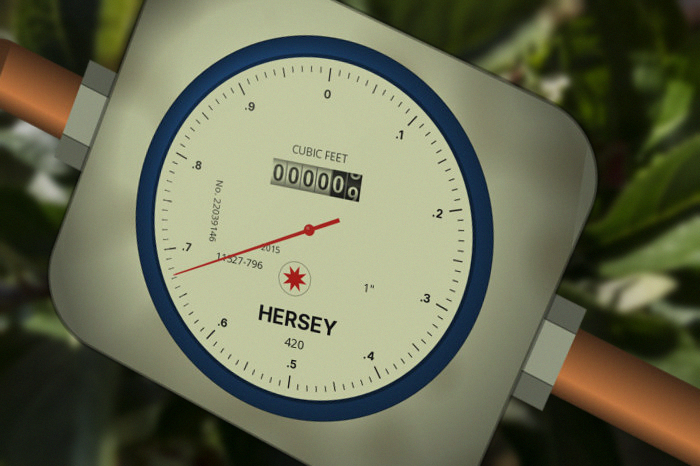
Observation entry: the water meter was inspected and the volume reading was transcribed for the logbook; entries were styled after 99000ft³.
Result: 8.67ft³
